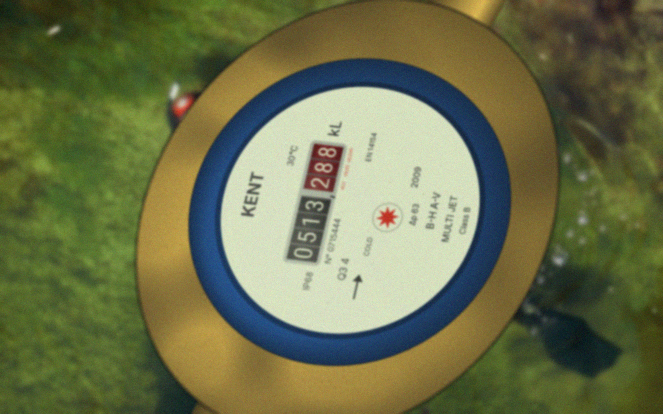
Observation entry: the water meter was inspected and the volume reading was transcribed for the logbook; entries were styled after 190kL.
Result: 513.288kL
